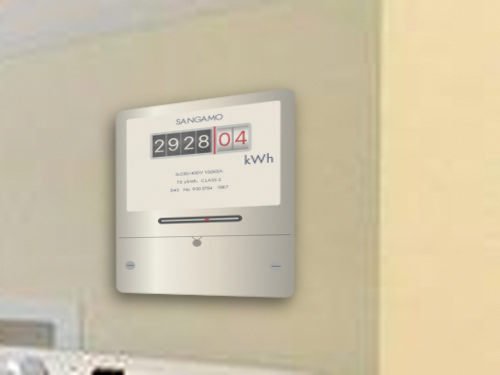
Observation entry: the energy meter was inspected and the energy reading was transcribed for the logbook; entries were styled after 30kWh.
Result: 2928.04kWh
